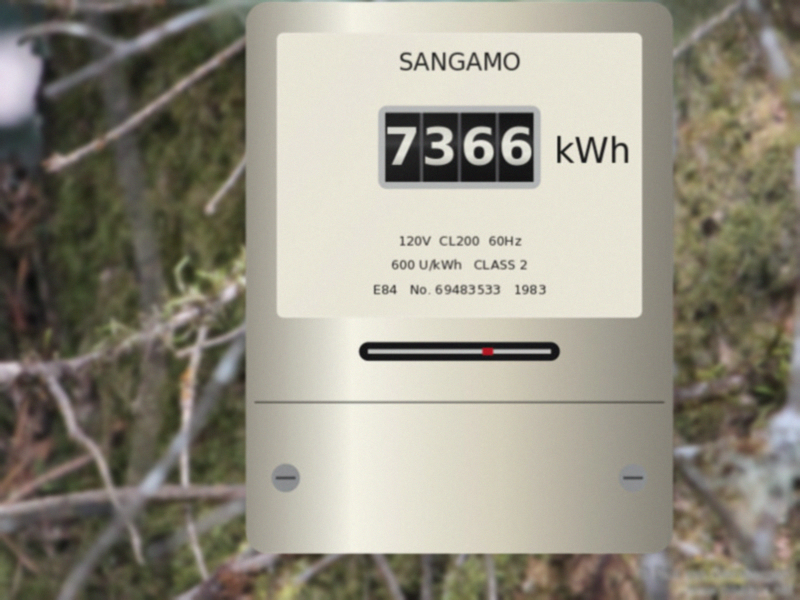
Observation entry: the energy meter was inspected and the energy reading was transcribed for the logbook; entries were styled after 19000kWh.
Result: 7366kWh
